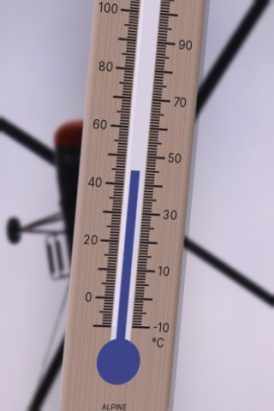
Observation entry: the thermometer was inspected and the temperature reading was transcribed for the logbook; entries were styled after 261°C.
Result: 45°C
